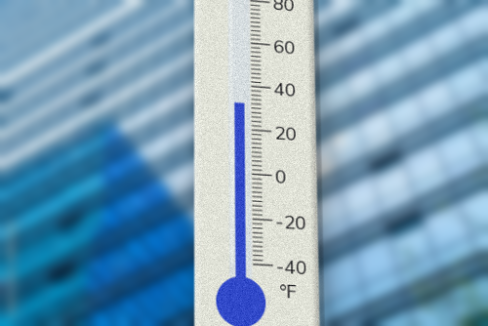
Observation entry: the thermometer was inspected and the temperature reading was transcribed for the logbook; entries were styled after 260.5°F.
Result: 32°F
